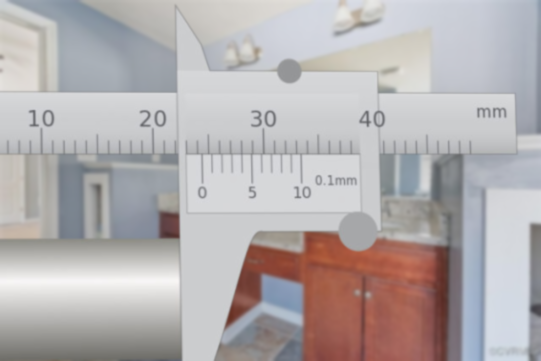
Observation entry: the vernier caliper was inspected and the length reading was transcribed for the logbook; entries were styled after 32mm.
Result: 24.4mm
